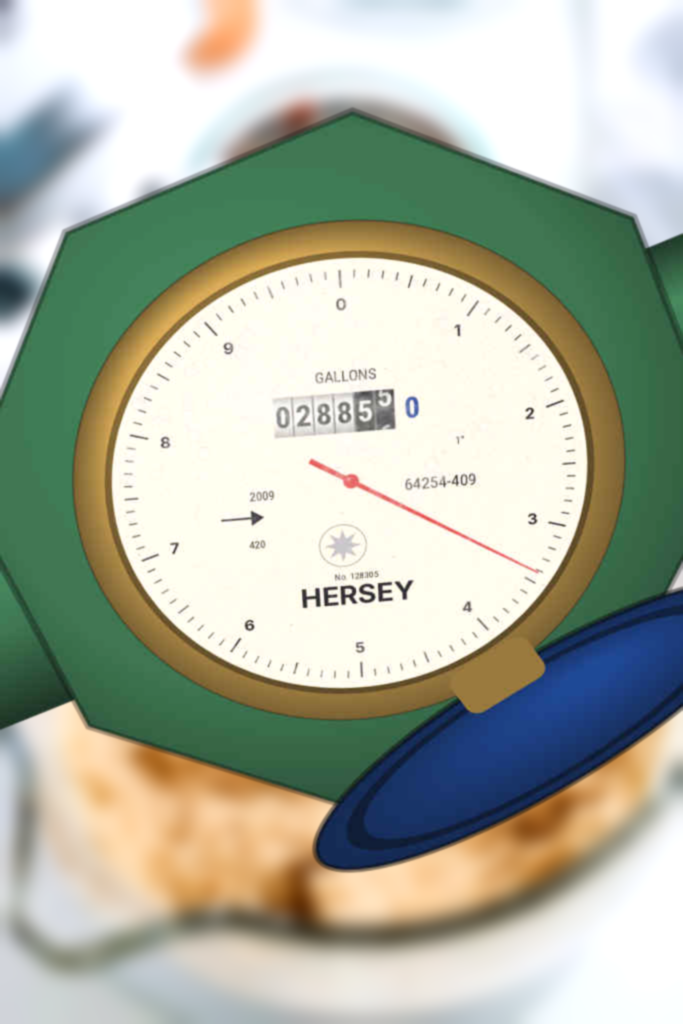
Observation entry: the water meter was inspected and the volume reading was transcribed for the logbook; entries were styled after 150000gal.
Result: 288553.4gal
